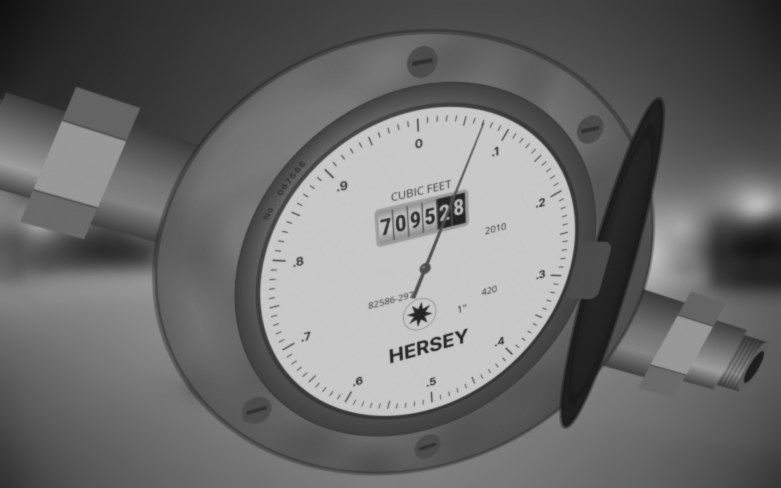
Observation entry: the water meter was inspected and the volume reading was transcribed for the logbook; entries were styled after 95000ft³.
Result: 709528.07ft³
